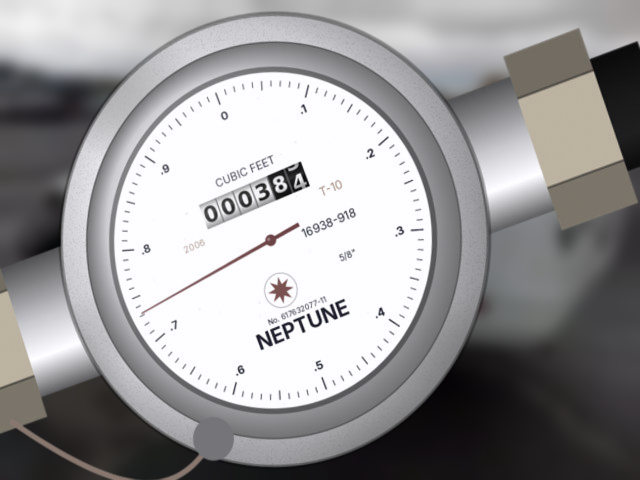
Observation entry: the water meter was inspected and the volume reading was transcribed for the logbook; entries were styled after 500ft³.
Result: 383.73ft³
